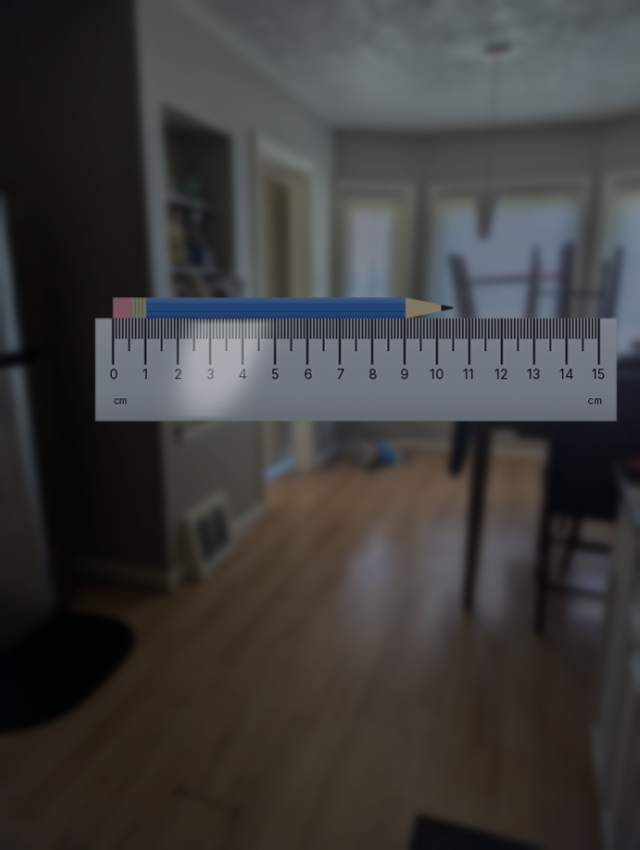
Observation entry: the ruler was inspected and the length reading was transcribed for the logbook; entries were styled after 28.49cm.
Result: 10.5cm
